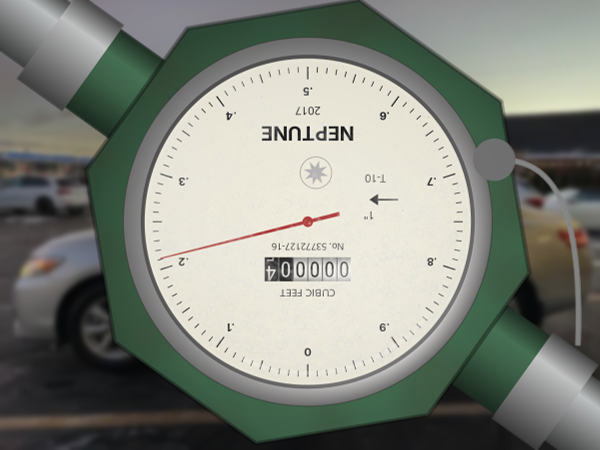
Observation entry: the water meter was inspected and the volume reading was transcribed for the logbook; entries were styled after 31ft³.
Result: 4.21ft³
